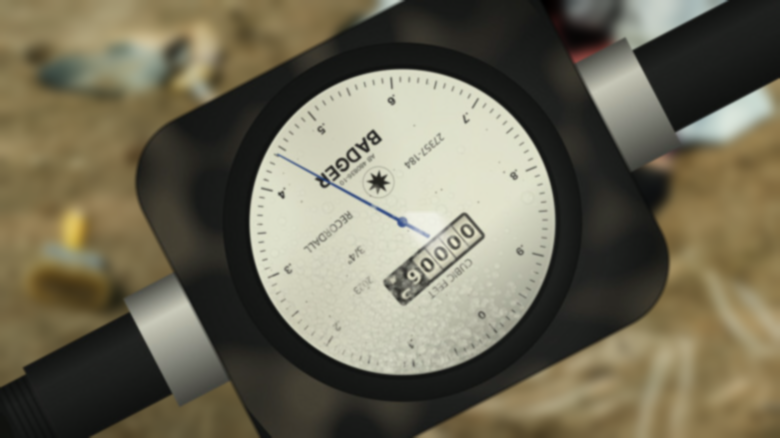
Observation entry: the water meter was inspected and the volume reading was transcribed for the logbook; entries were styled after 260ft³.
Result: 63.44ft³
